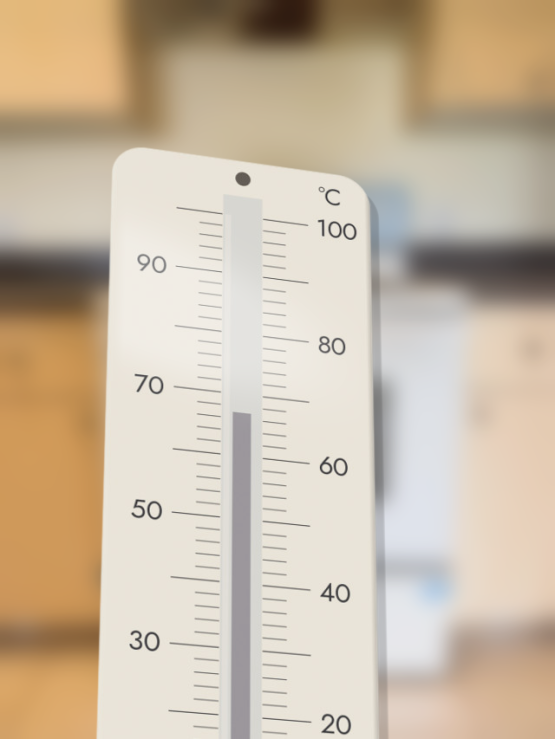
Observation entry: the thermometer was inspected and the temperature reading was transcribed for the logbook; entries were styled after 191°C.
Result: 67°C
